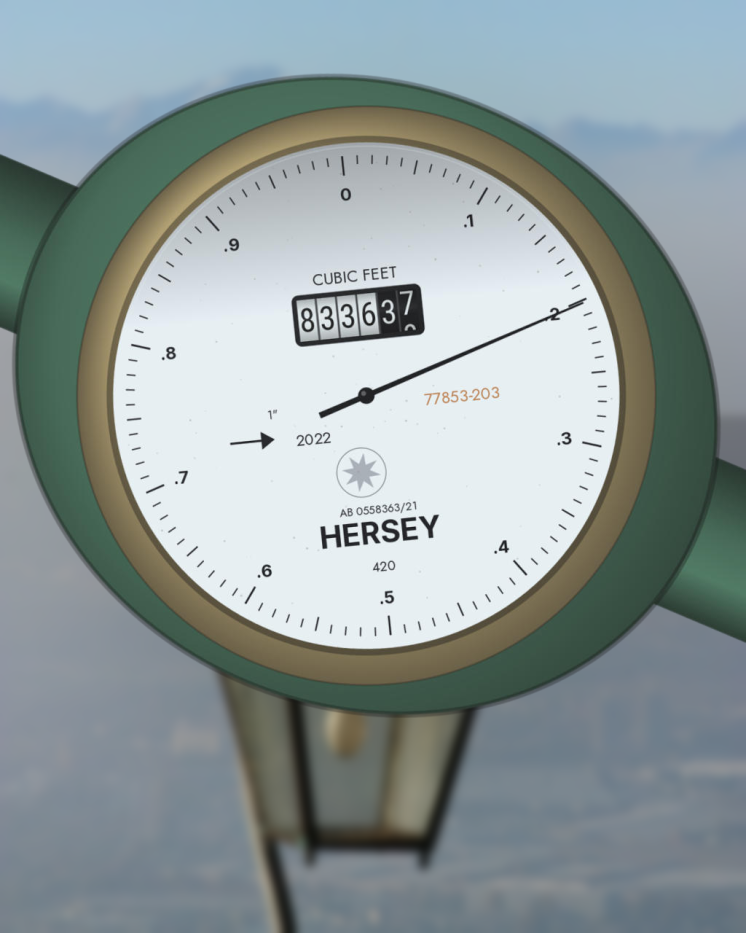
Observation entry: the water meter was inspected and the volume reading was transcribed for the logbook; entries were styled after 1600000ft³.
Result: 833637.20ft³
